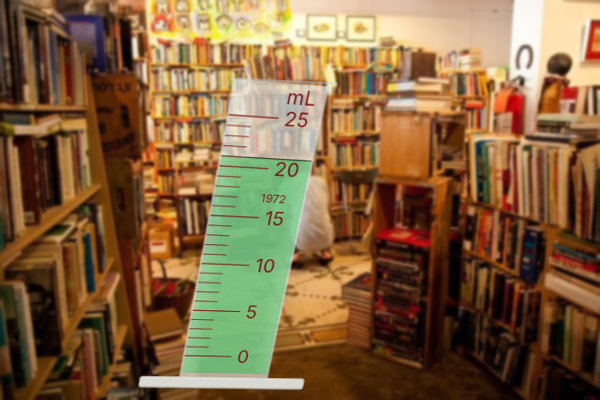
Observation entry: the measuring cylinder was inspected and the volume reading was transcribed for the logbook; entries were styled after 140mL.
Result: 21mL
